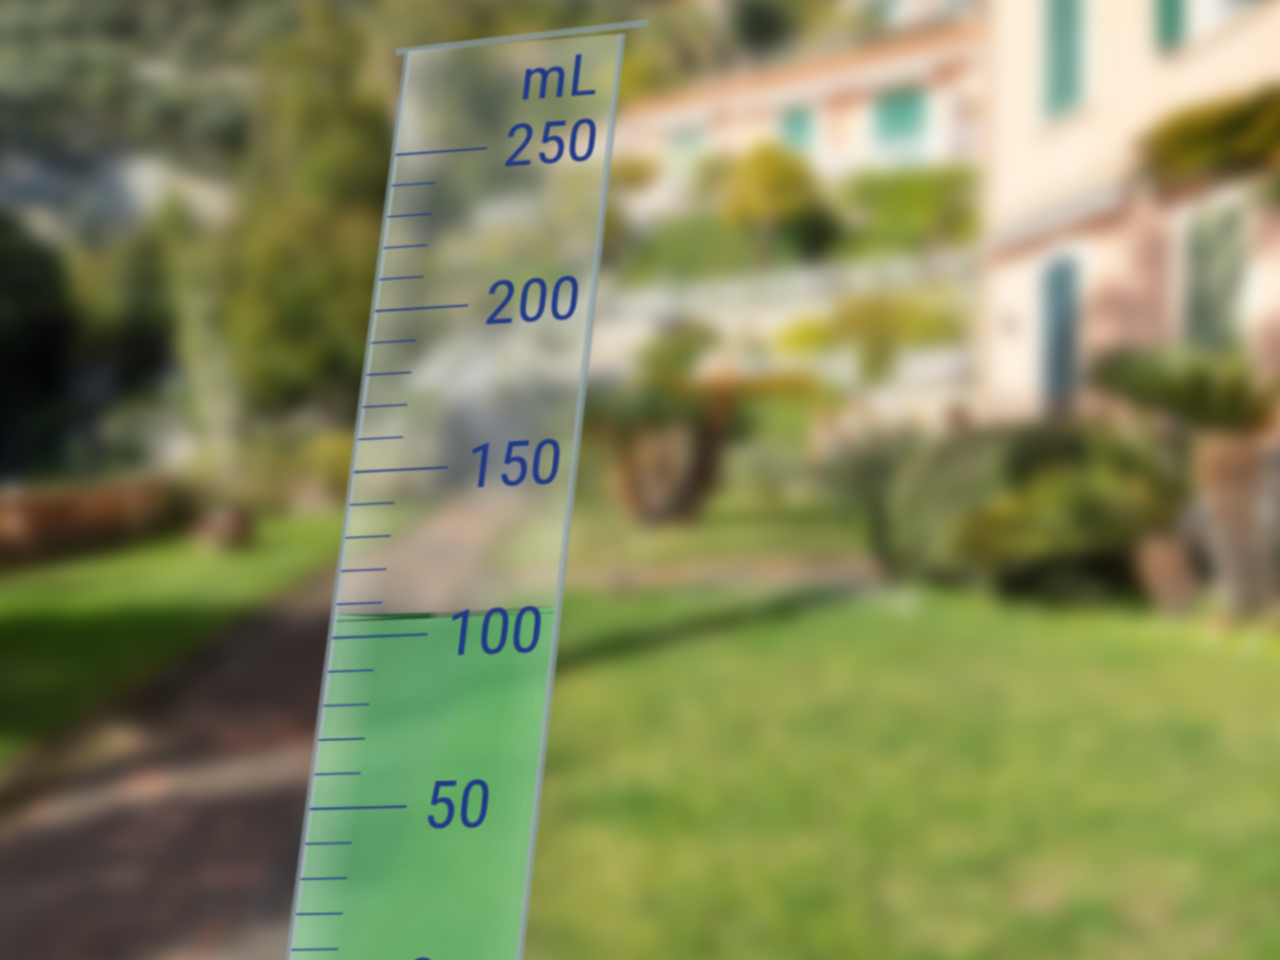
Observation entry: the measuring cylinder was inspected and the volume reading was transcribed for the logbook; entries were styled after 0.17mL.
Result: 105mL
